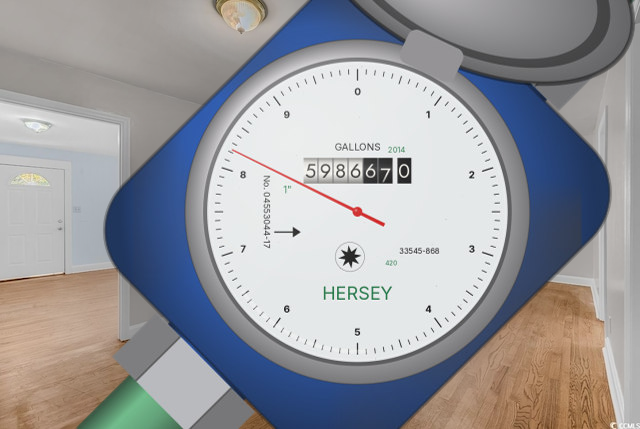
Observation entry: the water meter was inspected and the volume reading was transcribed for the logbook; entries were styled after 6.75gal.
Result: 5986668.2gal
